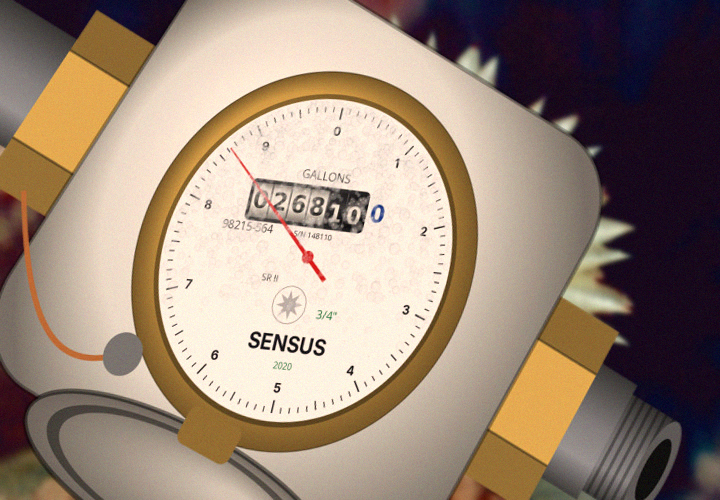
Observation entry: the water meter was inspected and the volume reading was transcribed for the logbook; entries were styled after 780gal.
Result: 268098.6gal
